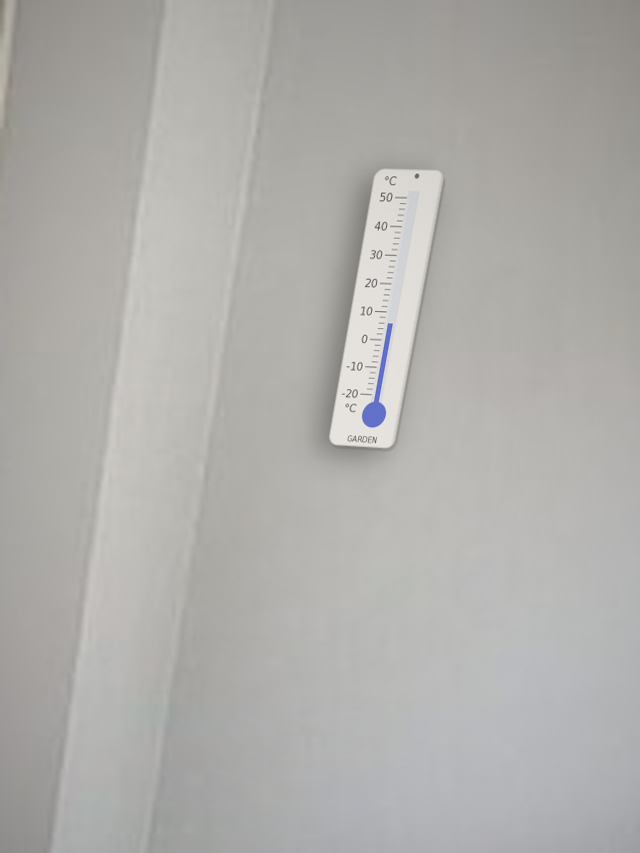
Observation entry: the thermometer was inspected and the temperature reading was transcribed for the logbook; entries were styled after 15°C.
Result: 6°C
